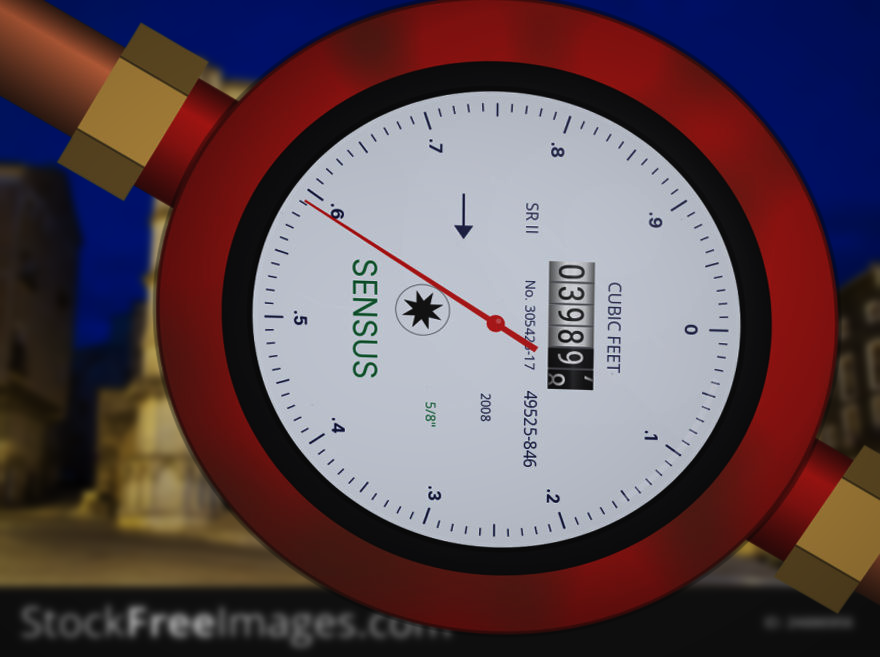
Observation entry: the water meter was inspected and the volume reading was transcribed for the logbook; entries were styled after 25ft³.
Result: 39897.59ft³
